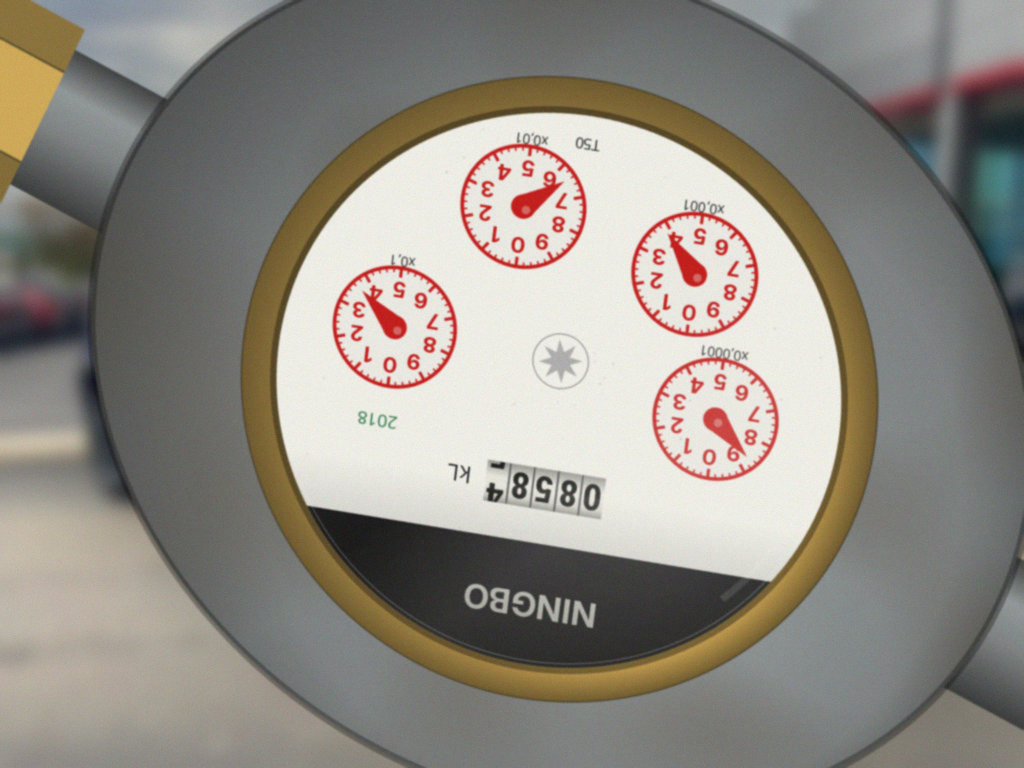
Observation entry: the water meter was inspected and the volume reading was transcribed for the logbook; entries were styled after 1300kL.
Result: 8584.3638kL
